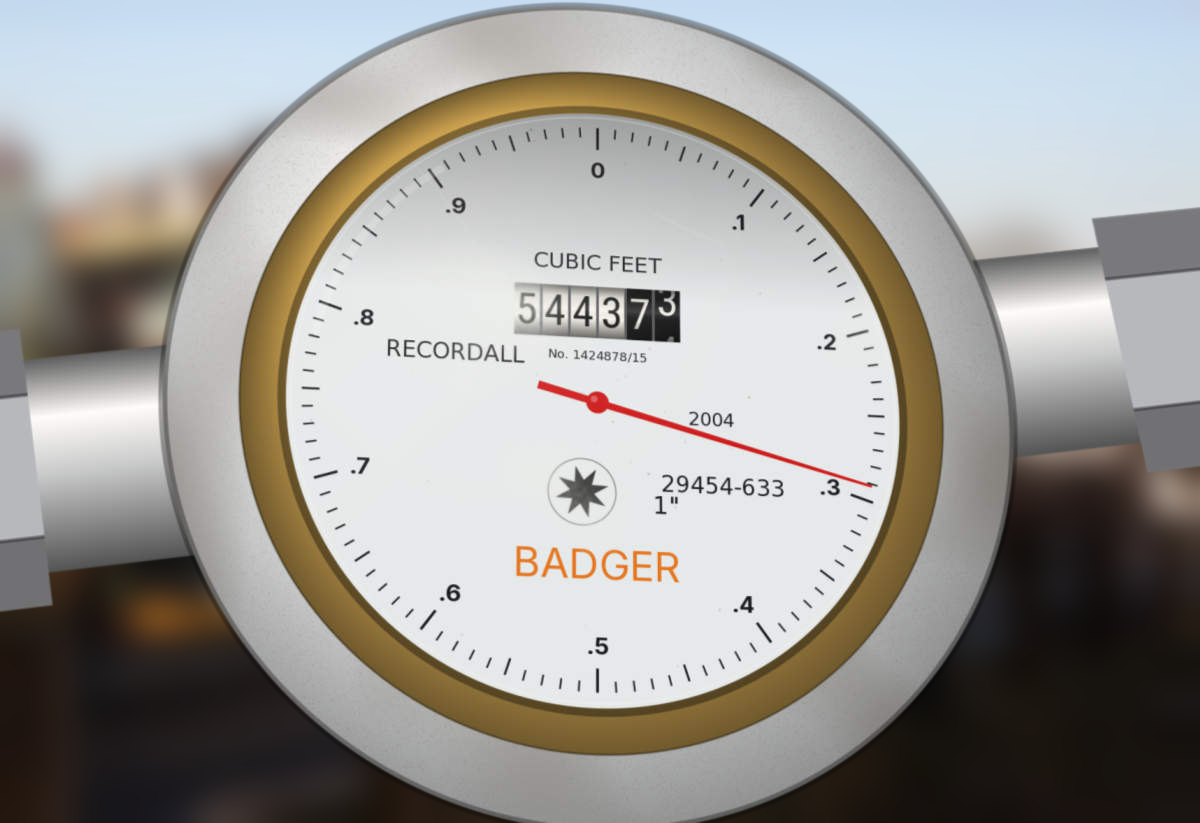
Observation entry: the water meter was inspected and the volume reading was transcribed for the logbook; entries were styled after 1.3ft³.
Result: 544373.29ft³
